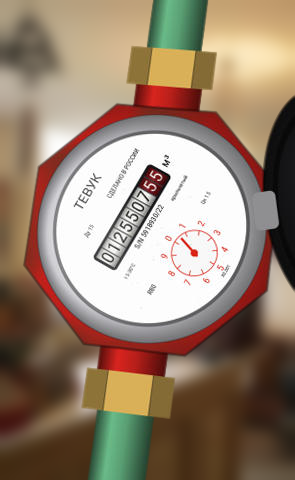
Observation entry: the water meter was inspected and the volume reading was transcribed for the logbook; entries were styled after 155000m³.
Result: 125507.550m³
